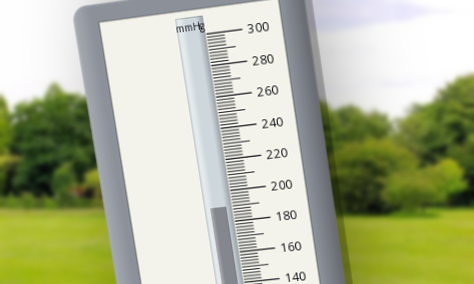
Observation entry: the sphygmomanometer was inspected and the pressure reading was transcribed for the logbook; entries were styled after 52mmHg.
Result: 190mmHg
